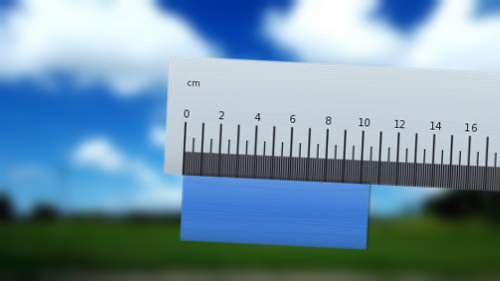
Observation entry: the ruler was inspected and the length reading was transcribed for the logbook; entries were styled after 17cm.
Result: 10.5cm
